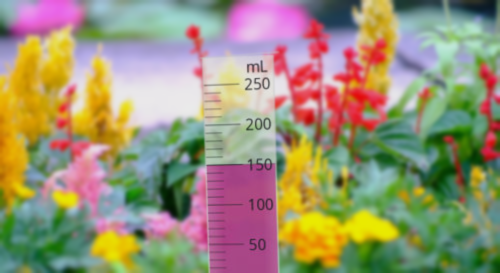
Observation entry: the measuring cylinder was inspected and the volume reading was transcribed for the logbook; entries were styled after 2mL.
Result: 150mL
